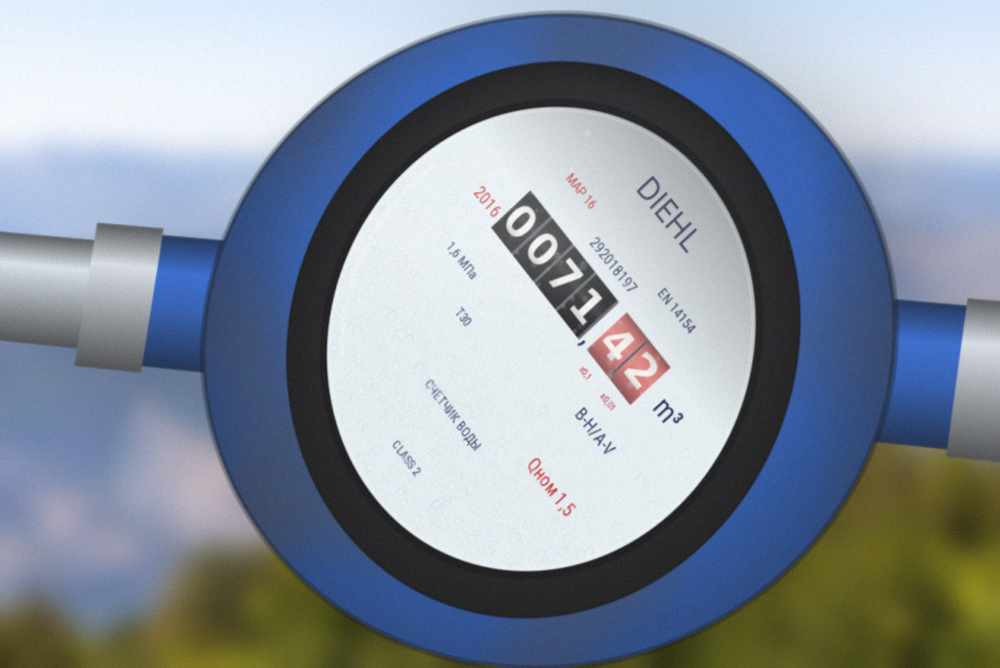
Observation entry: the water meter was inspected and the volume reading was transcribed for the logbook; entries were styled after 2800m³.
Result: 71.42m³
